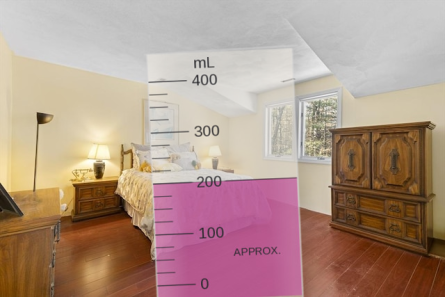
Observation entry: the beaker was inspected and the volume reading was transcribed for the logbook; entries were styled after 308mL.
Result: 200mL
